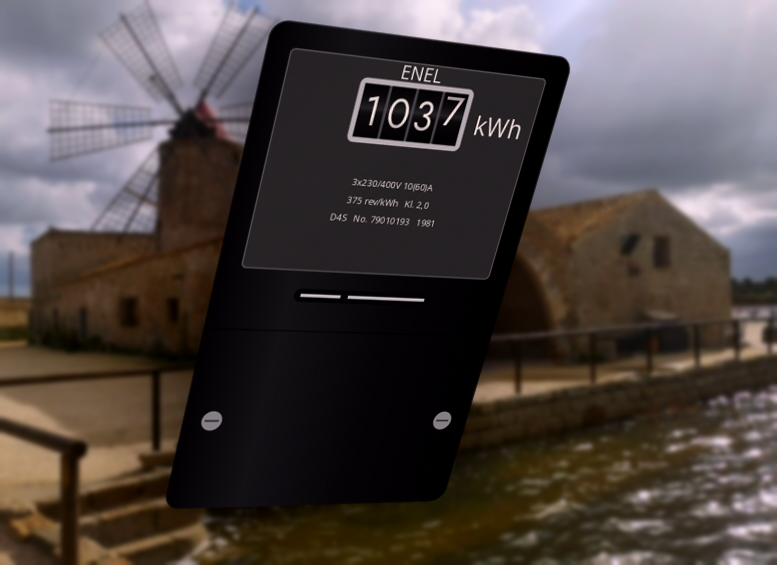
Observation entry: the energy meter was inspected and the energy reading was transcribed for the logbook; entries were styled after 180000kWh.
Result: 1037kWh
